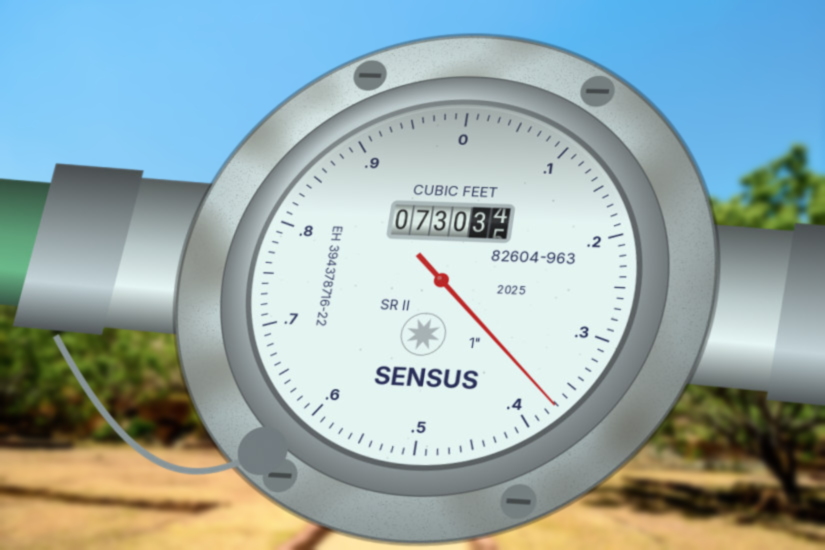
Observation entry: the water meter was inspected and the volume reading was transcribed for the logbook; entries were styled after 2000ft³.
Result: 73034.37ft³
